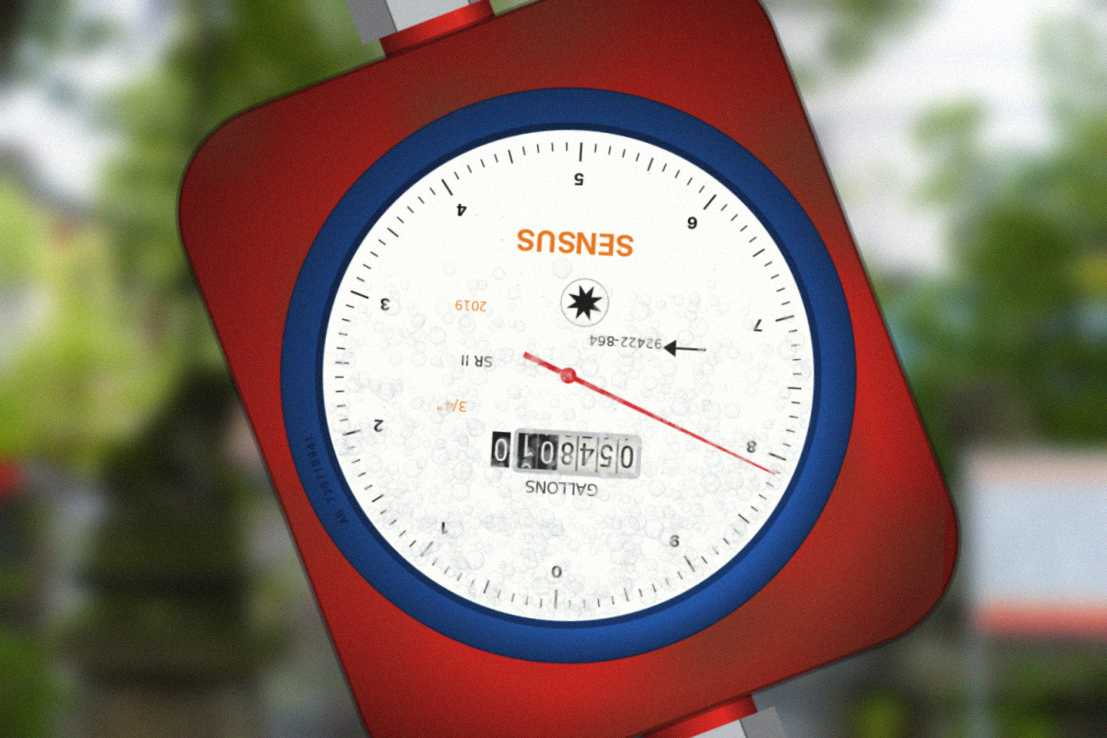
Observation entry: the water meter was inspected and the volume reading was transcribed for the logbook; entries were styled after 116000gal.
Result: 548008.1gal
